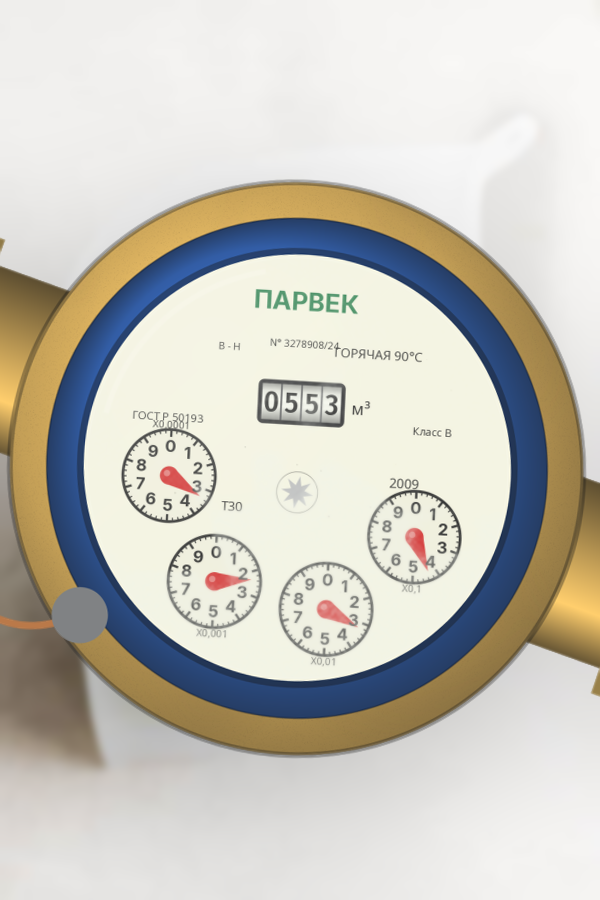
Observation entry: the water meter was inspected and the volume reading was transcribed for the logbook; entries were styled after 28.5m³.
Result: 553.4323m³
